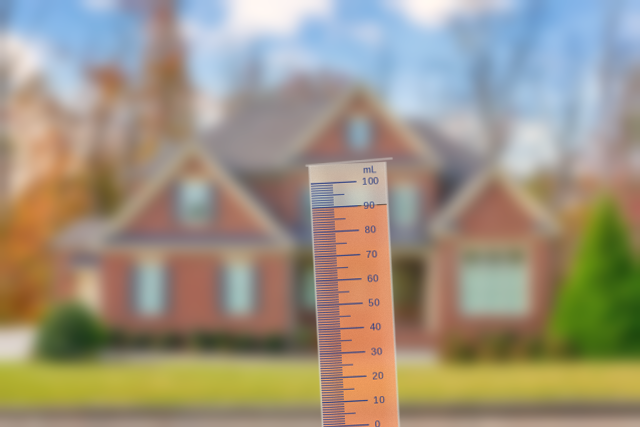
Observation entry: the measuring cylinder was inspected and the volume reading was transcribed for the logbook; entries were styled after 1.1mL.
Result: 90mL
